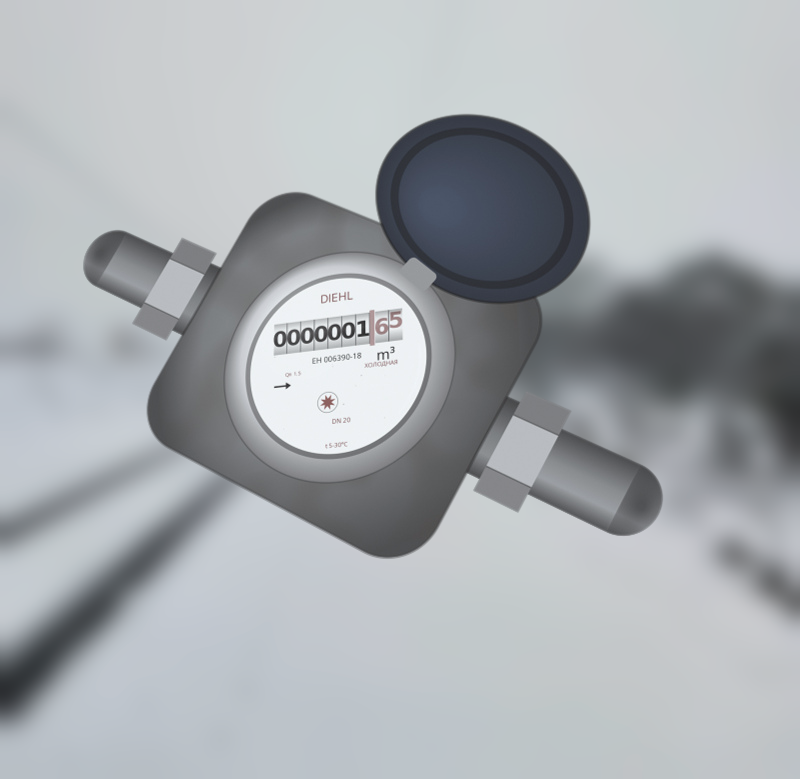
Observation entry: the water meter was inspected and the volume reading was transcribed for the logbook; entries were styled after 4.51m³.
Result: 1.65m³
